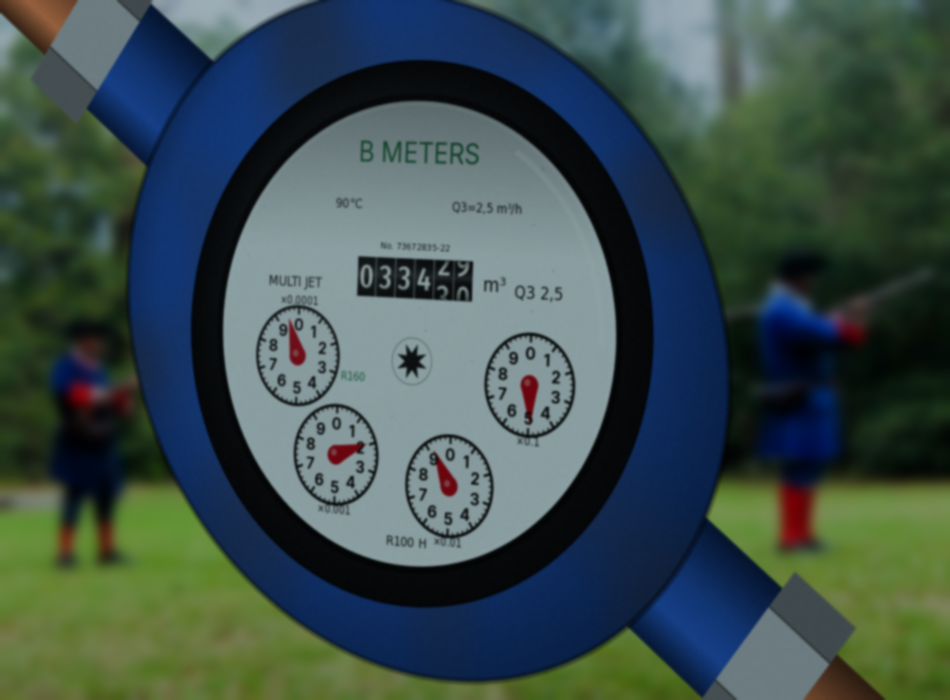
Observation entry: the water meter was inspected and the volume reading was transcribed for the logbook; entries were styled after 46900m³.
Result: 33429.4919m³
